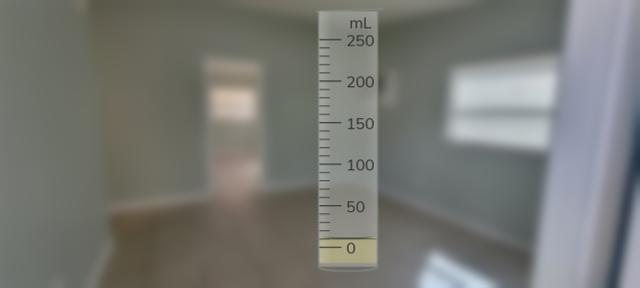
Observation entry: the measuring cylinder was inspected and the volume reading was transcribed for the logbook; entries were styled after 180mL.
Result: 10mL
